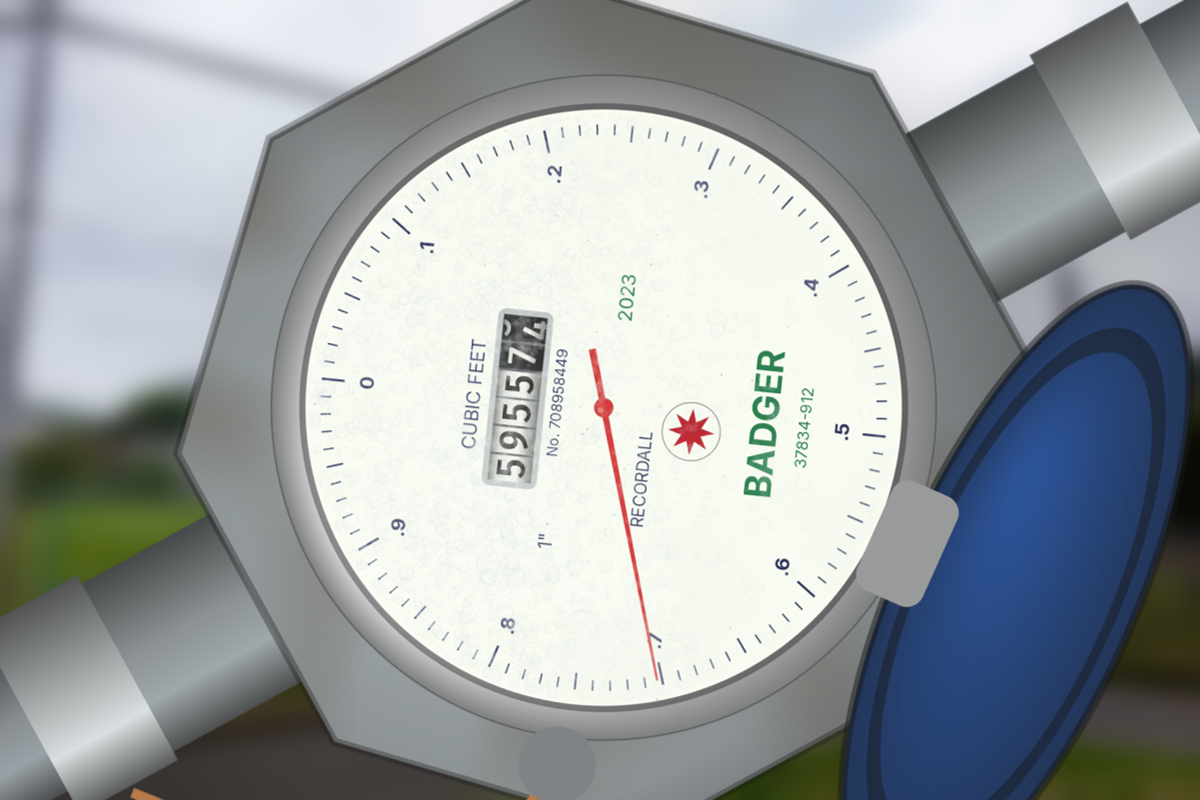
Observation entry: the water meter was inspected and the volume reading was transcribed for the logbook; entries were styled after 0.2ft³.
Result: 595573.70ft³
